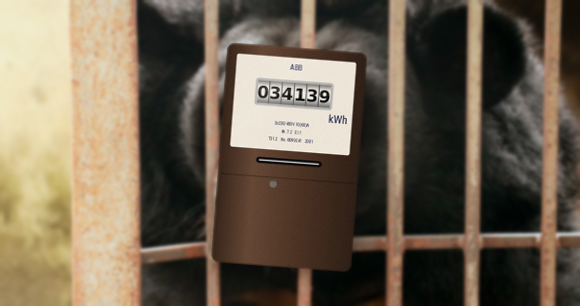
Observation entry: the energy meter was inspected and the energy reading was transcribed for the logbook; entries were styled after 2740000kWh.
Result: 34139kWh
